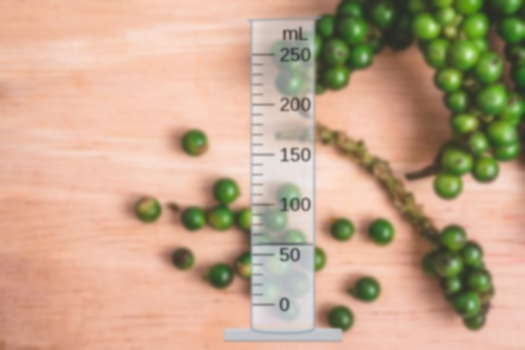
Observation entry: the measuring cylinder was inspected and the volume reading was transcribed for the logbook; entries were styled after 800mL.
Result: 60mL
